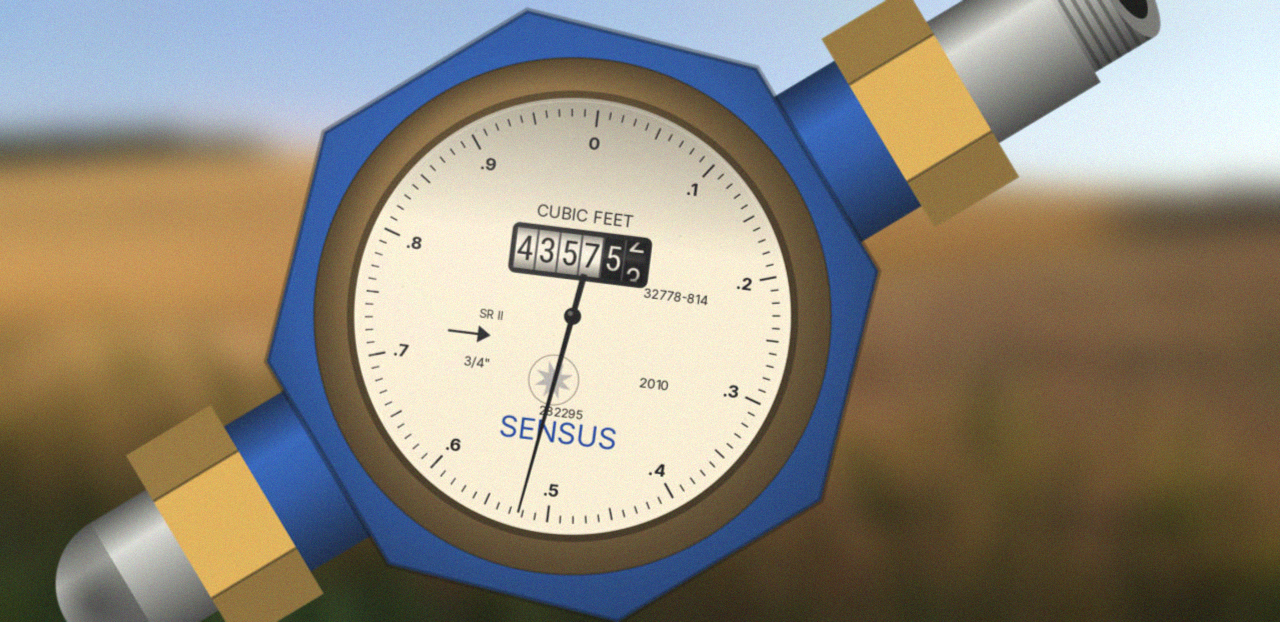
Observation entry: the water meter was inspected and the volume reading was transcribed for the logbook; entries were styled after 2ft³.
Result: 435752.52ft³
